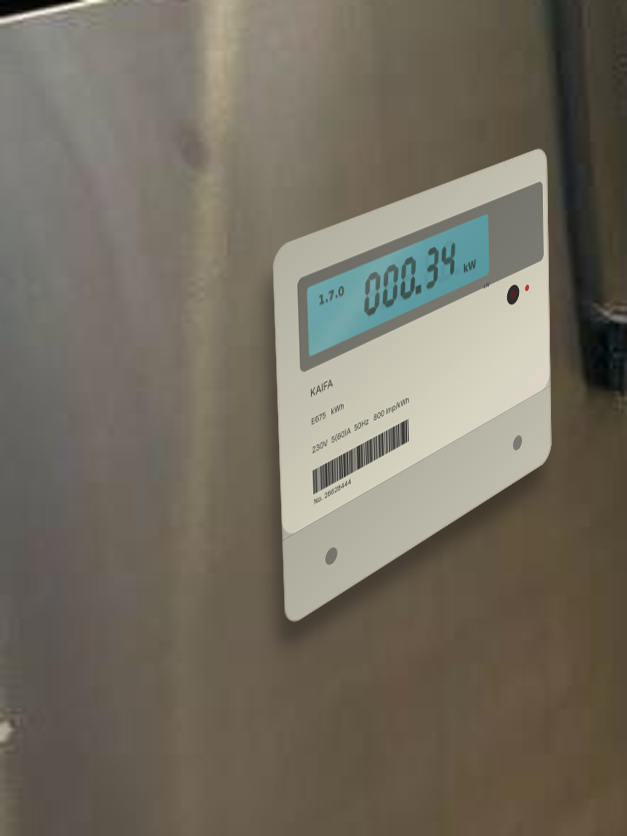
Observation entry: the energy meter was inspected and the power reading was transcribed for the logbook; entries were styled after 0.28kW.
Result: 0.34kW
